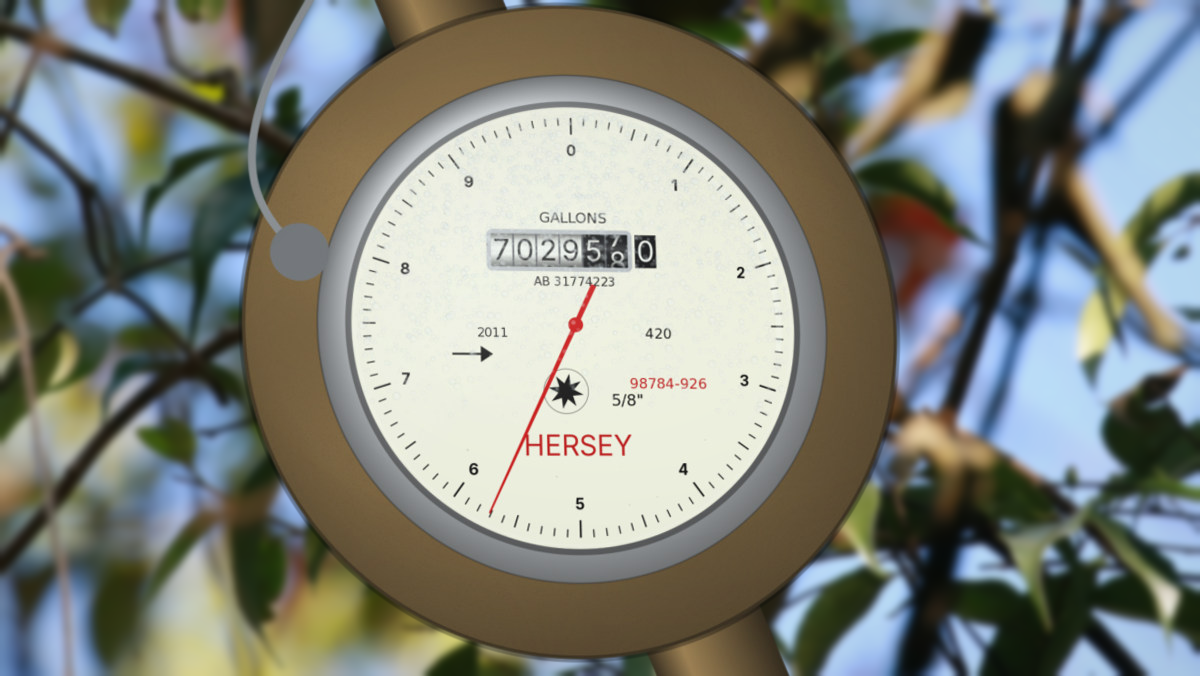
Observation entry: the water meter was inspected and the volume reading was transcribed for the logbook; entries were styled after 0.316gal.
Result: 7029575.7gal
